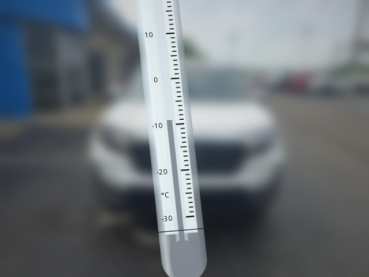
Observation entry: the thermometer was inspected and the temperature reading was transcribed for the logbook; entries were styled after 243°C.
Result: -9°C
